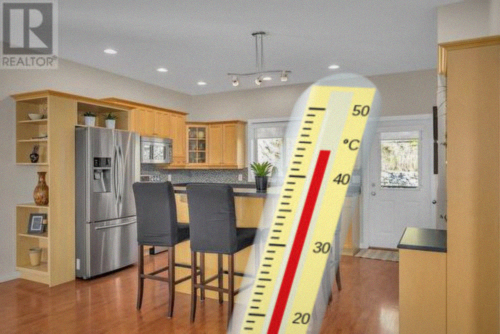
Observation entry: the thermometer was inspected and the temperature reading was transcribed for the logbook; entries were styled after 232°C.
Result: 44°C
